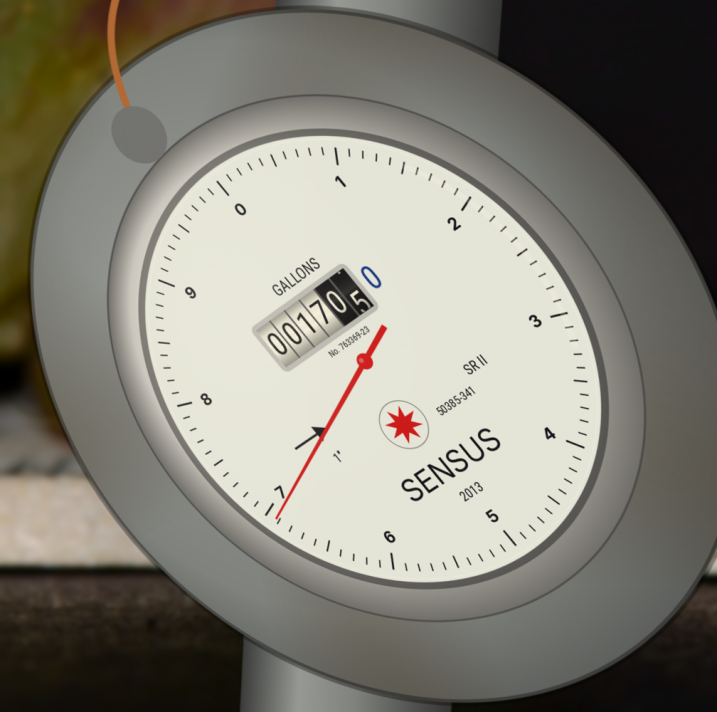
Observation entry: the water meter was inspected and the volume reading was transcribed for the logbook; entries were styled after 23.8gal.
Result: 17046.9gal
